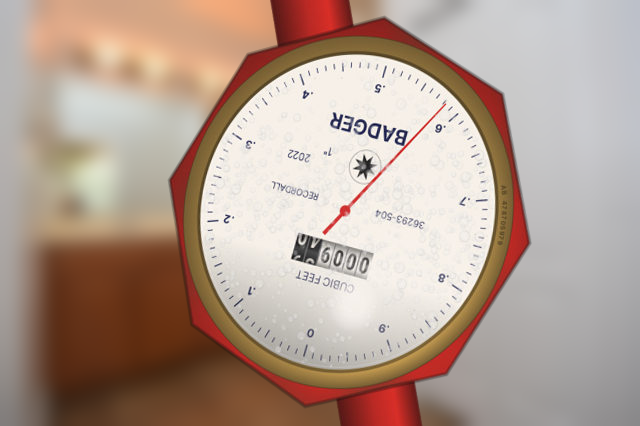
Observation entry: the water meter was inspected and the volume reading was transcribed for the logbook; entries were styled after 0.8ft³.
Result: 939.58ft³
